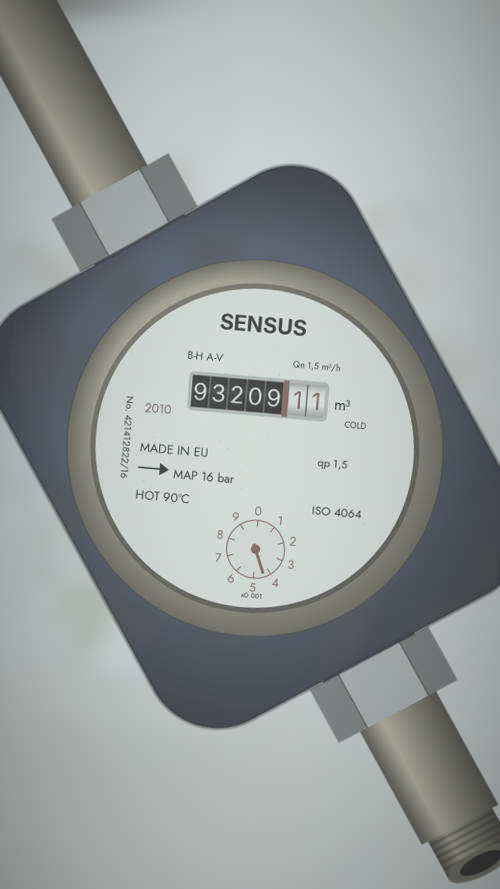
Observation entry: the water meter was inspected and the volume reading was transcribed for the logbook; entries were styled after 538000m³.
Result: 93209.114m³
